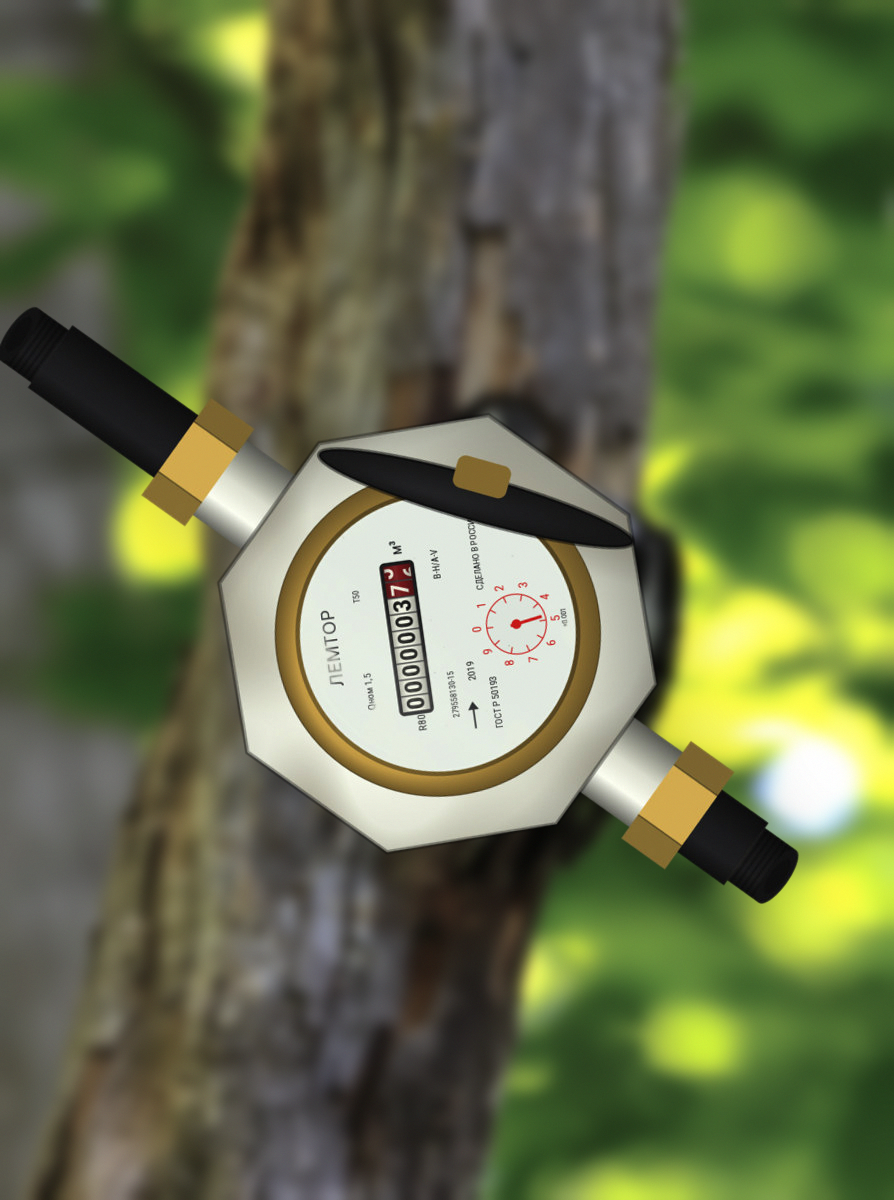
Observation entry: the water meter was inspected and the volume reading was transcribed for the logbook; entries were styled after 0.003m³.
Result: 3.754m³
